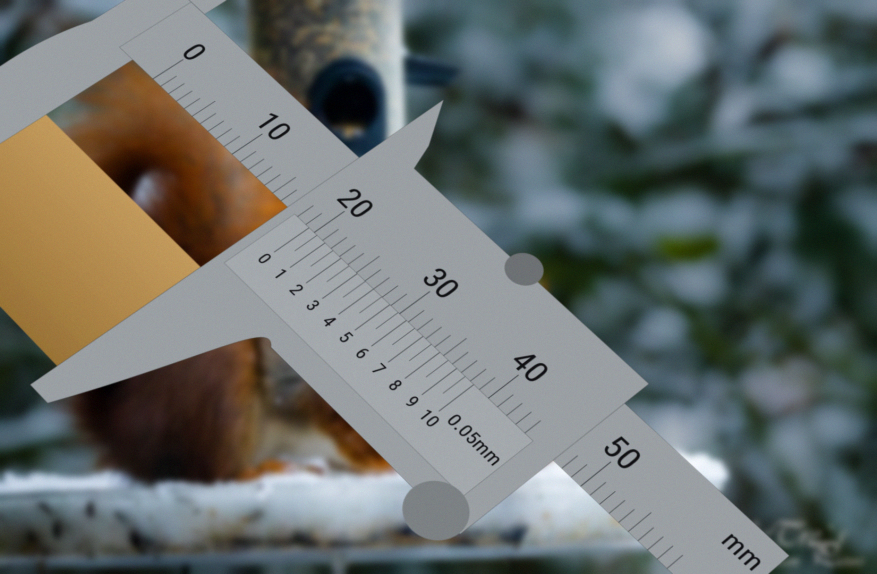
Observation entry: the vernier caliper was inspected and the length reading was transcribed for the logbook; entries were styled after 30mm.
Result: 19.4mm
